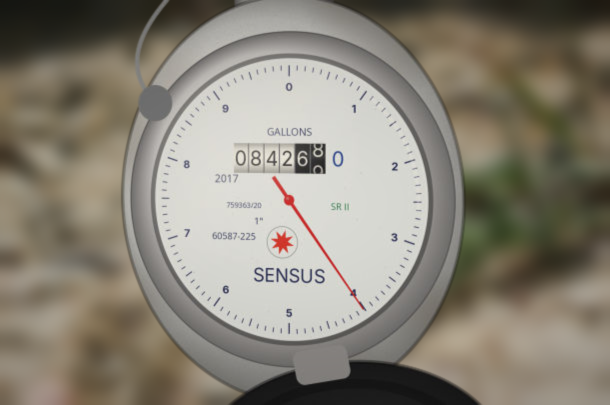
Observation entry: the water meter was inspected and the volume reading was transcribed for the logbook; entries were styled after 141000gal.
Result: 842684.0gal
